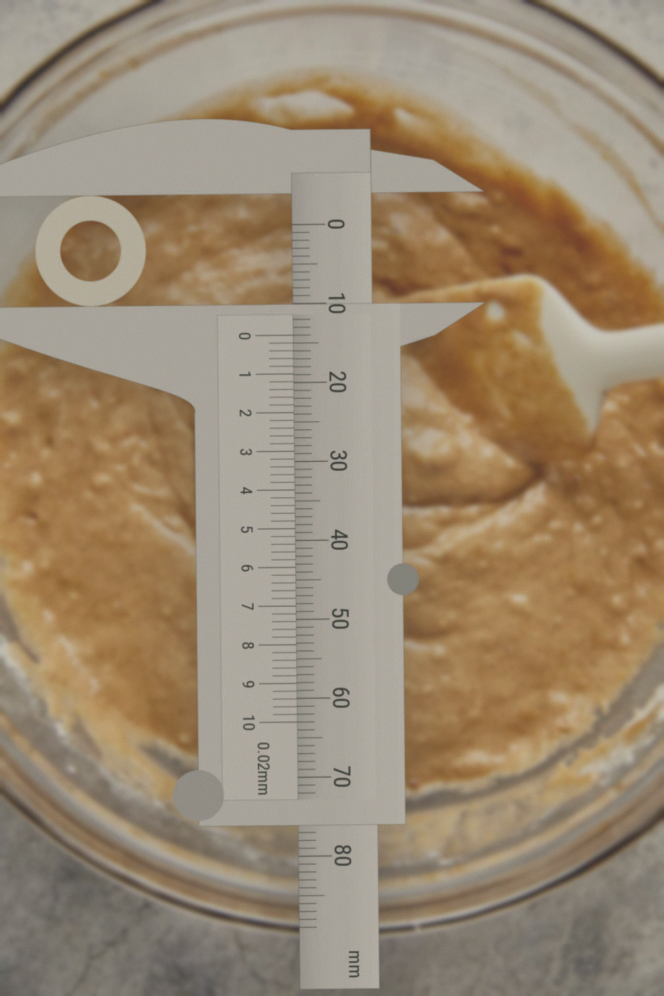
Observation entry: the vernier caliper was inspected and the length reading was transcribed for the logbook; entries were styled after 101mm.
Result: 14.0mm
